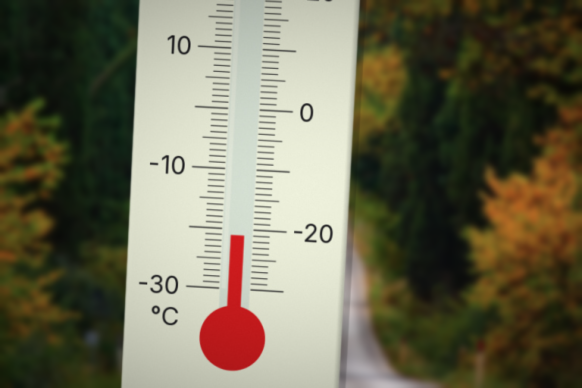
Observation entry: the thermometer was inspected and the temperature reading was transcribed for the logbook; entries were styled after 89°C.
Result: -21°C
